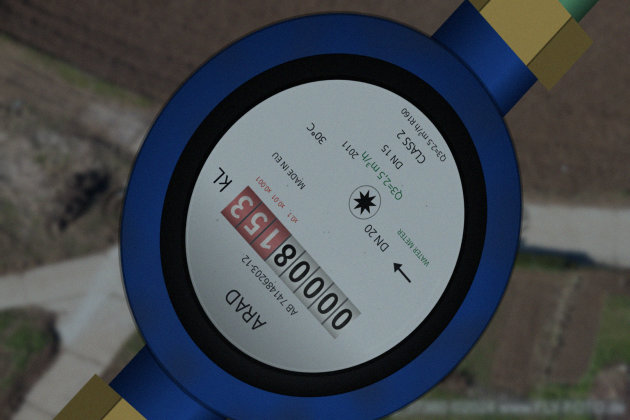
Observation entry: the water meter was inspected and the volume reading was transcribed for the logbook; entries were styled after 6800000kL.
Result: 8.153kL
